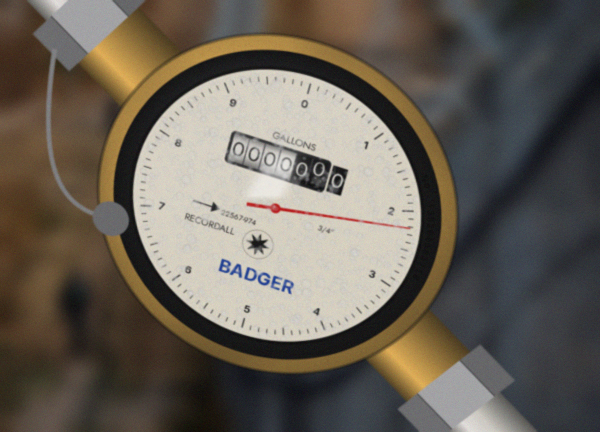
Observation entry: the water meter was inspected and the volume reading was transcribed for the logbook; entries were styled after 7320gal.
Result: 2.2gal
